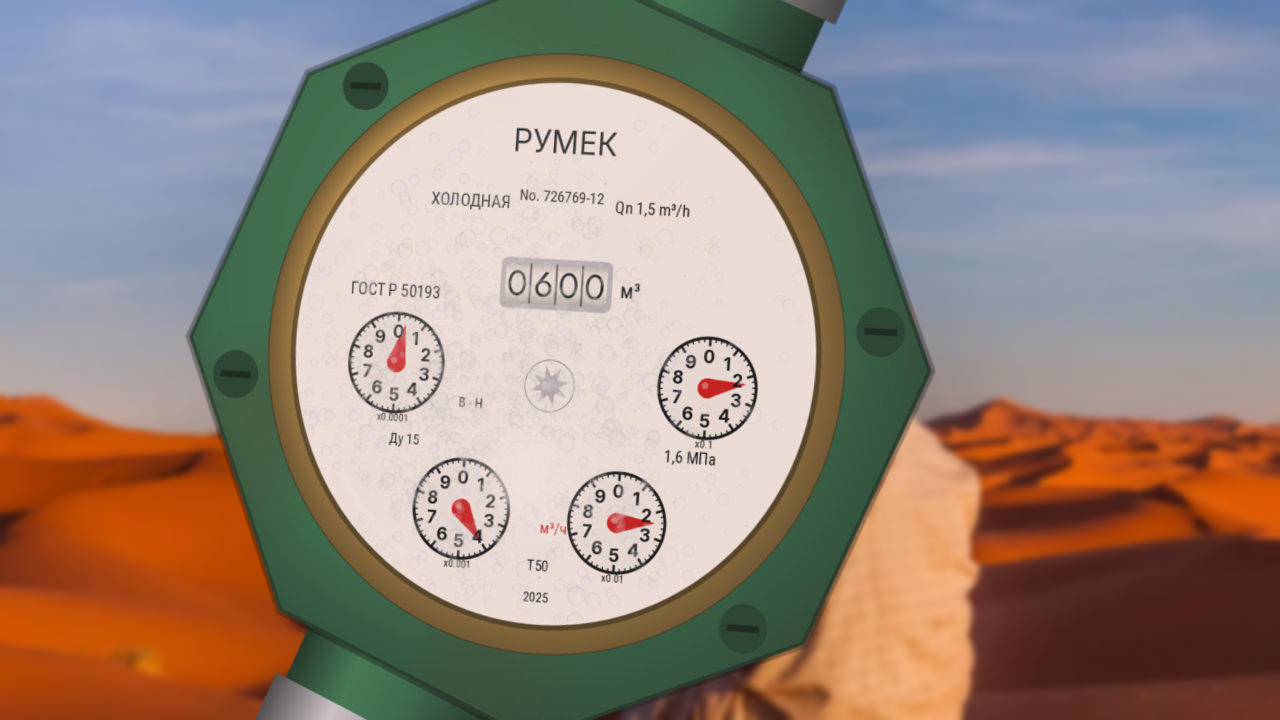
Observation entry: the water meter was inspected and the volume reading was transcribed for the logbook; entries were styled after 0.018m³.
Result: 600.2240m³
